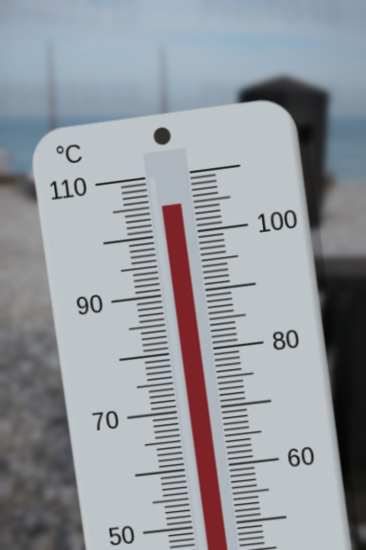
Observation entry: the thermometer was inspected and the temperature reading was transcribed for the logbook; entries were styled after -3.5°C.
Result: 105°C
